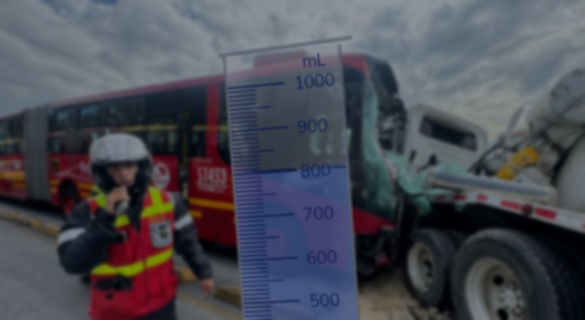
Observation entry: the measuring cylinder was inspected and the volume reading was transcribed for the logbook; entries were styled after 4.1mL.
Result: 800mL
